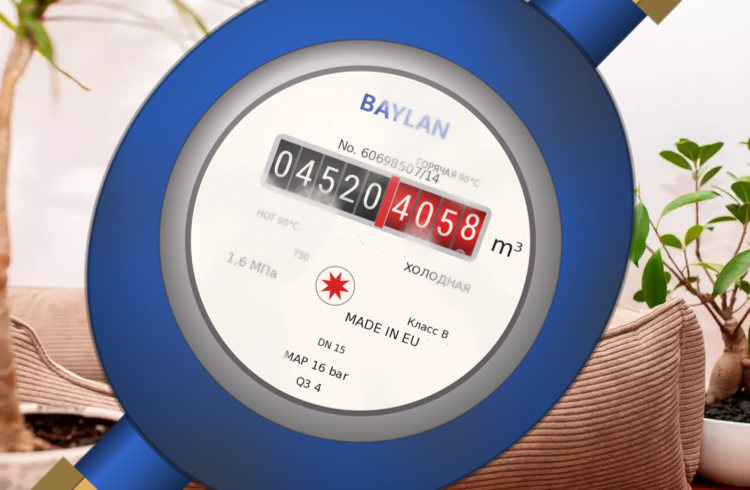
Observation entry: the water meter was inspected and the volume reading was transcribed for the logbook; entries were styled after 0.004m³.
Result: 4520.4058m³
